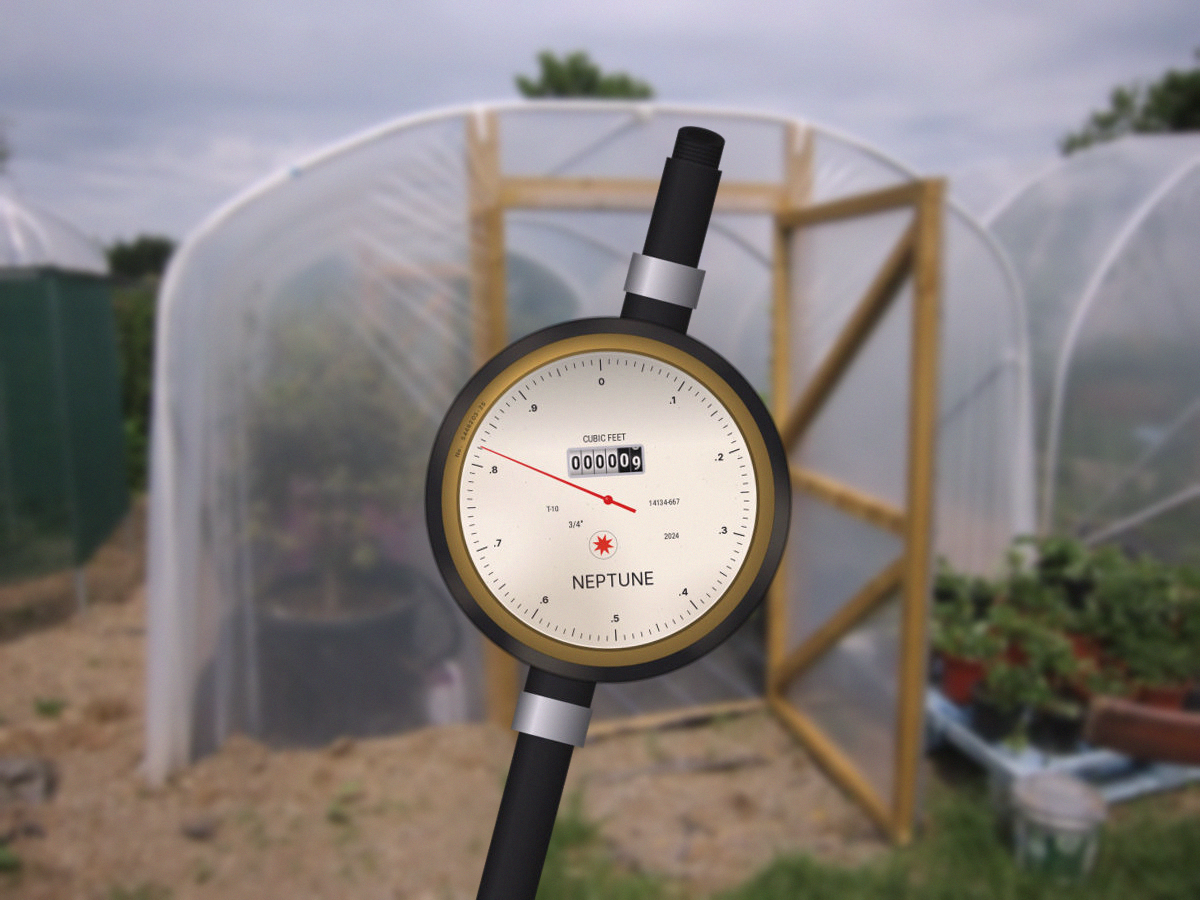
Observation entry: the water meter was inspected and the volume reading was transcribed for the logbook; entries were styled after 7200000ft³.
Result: 8.82ft³
